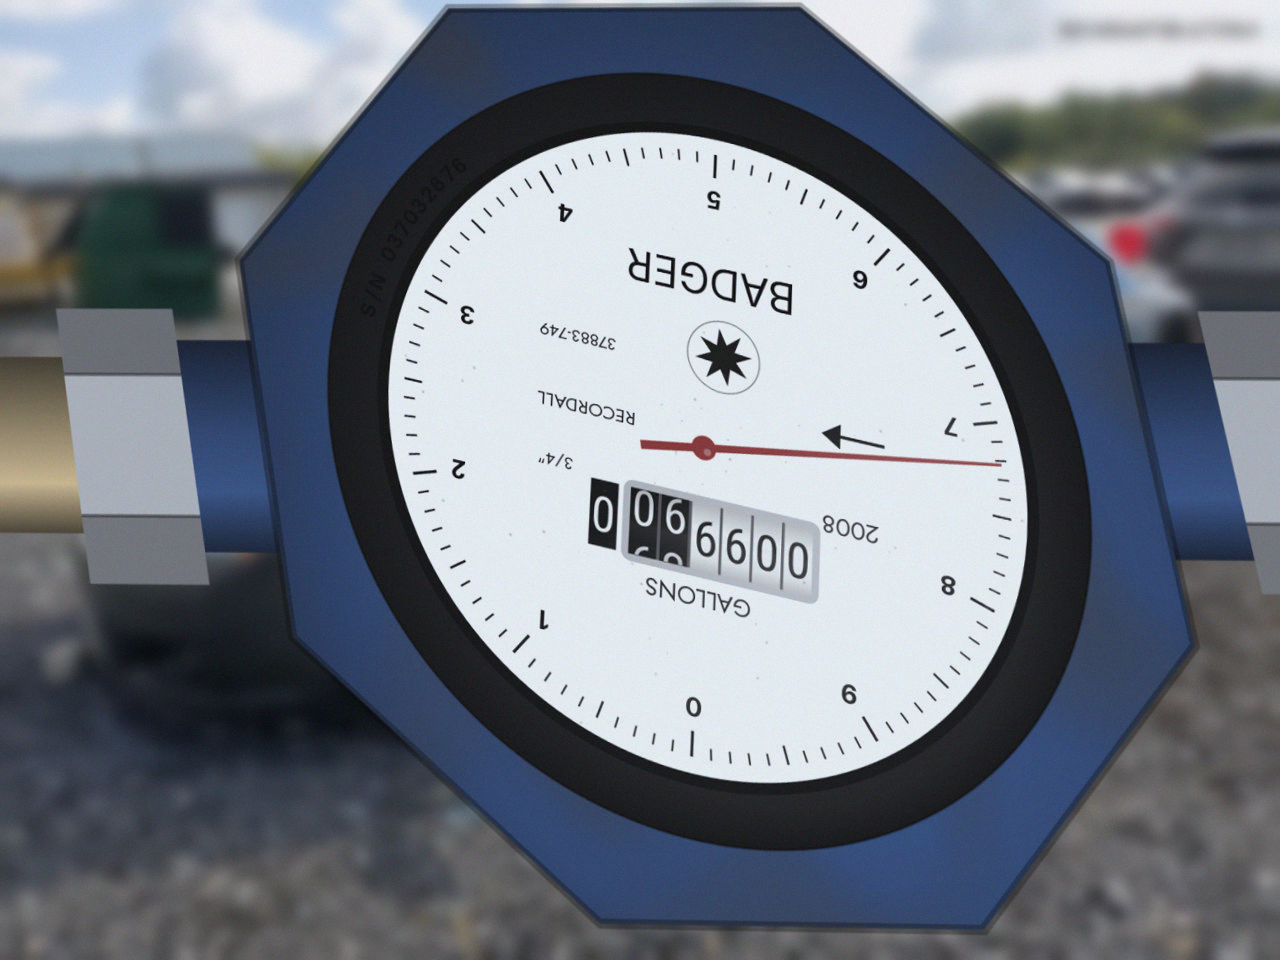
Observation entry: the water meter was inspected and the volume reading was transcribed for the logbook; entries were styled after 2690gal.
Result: 99897.2gal
